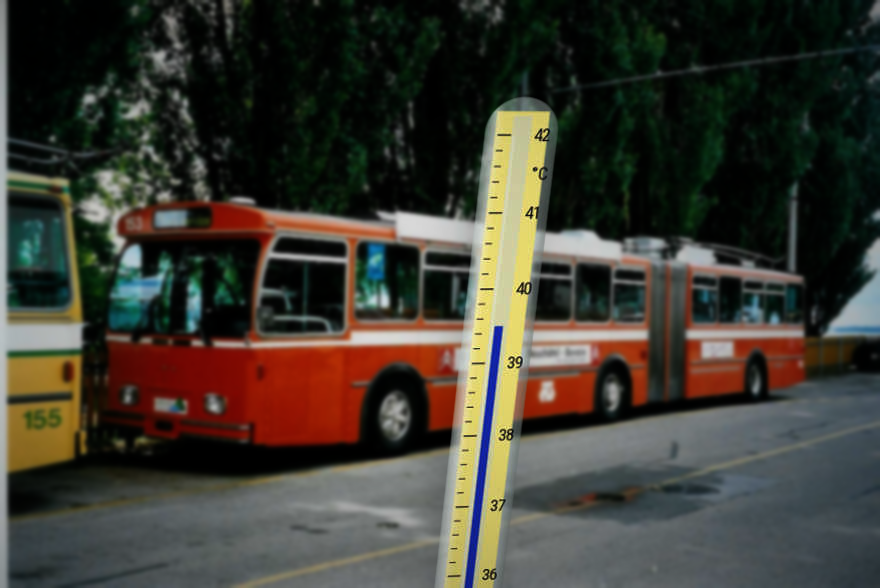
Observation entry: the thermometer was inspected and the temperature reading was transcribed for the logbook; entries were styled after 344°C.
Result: 39.5°C
